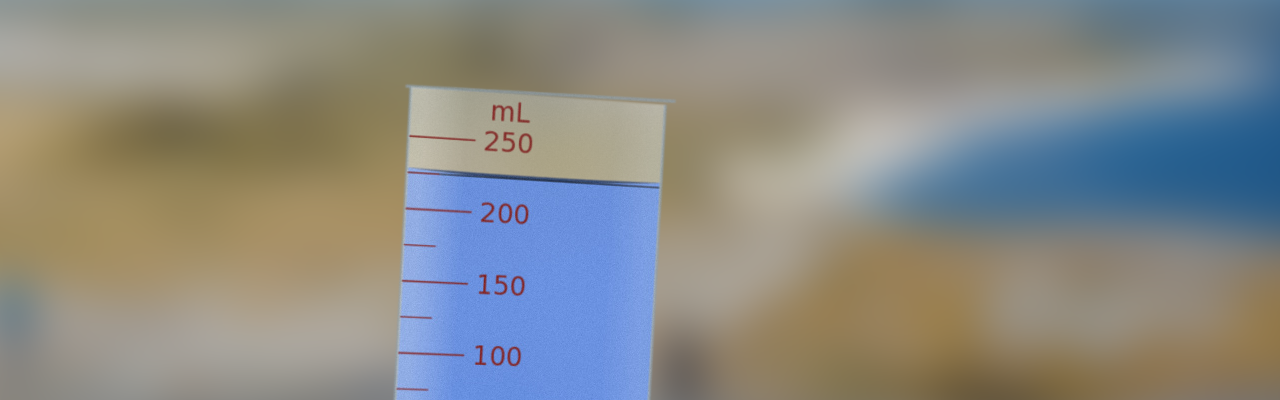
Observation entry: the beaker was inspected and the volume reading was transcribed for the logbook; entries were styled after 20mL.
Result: 225mL
